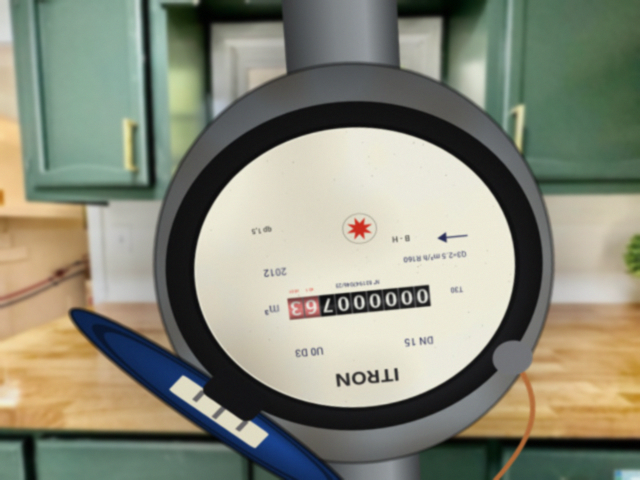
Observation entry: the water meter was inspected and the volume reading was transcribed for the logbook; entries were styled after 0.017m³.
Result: 7.63m³
